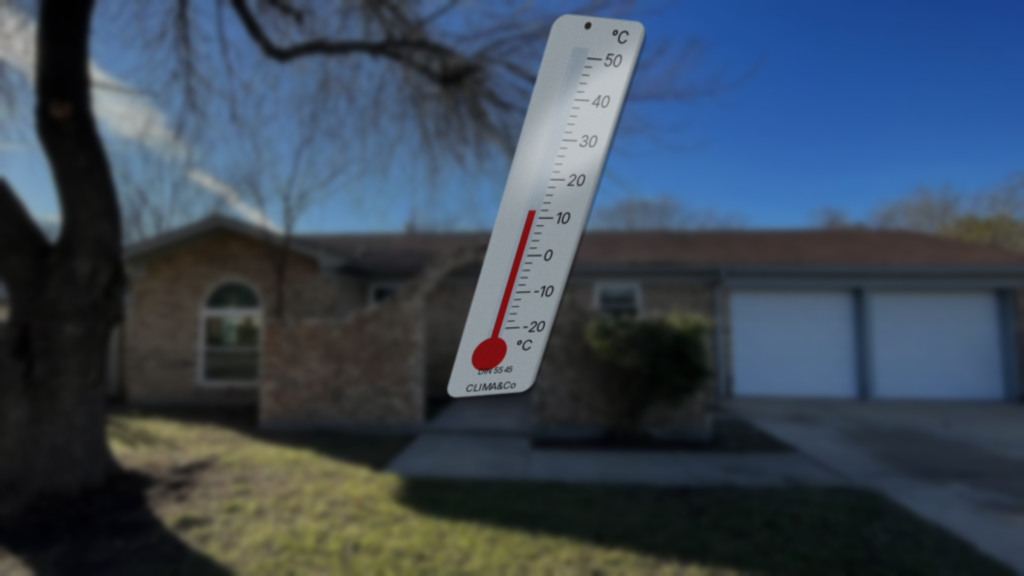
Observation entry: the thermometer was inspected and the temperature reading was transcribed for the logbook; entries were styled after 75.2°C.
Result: 12°C
